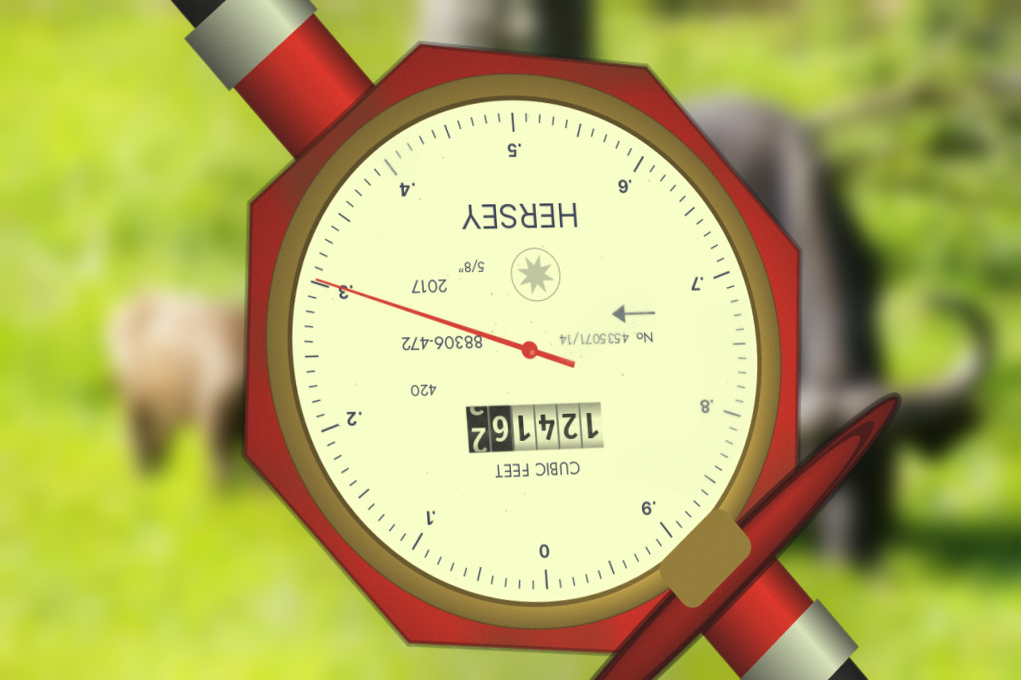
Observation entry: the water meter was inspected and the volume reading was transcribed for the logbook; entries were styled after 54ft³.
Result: 124162.30ft³
